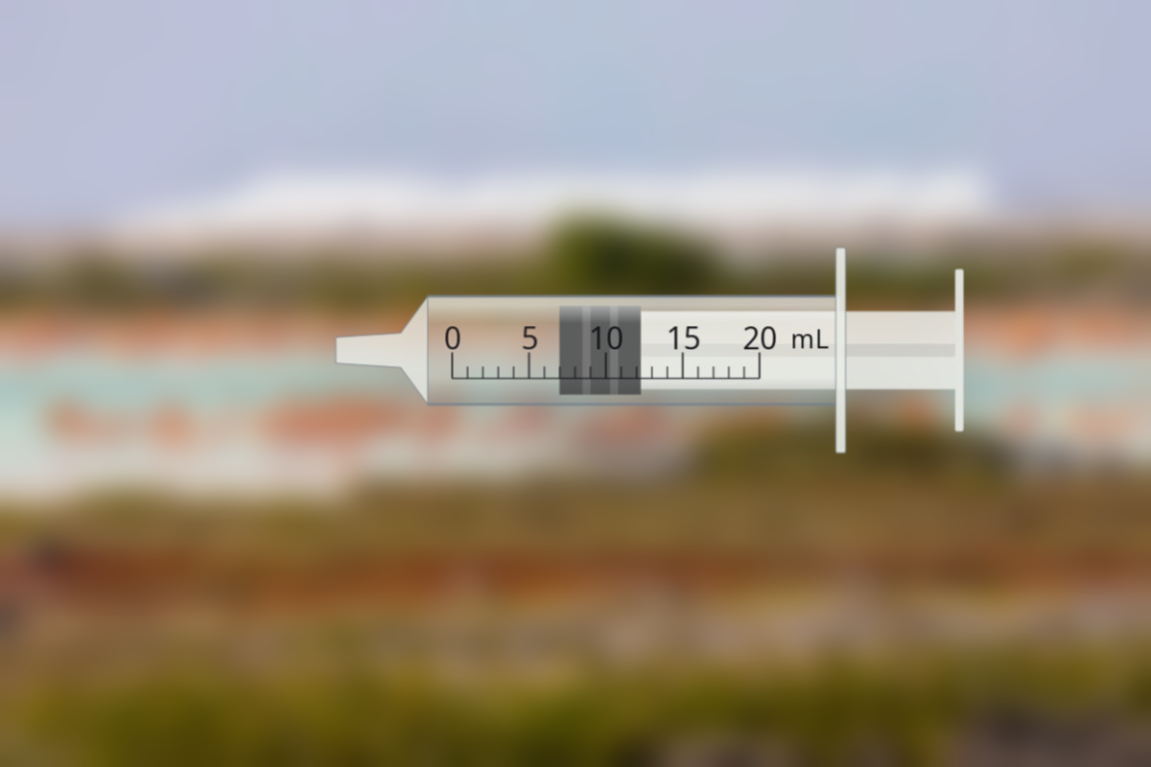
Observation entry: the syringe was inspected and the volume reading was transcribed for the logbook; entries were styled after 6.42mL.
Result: 7mL
